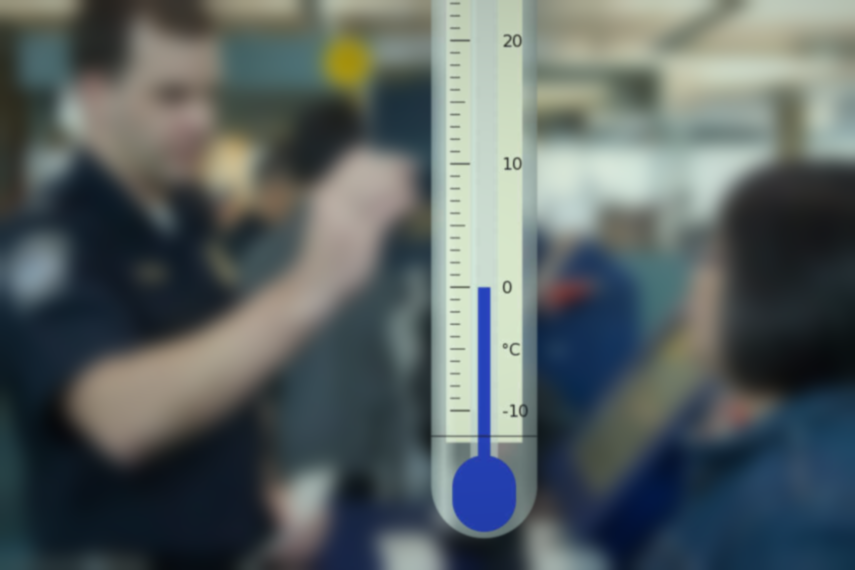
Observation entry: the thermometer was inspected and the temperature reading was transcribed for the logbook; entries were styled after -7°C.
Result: 0°C
